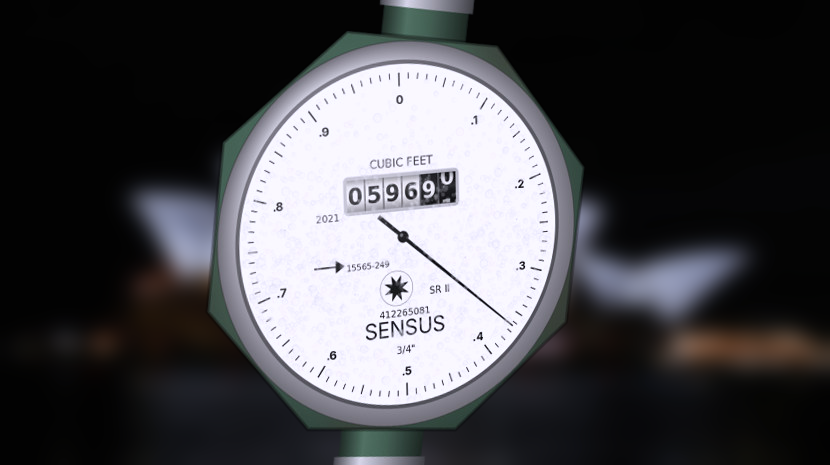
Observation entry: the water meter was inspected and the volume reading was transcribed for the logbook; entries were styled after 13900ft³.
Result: 59690.36ft³
